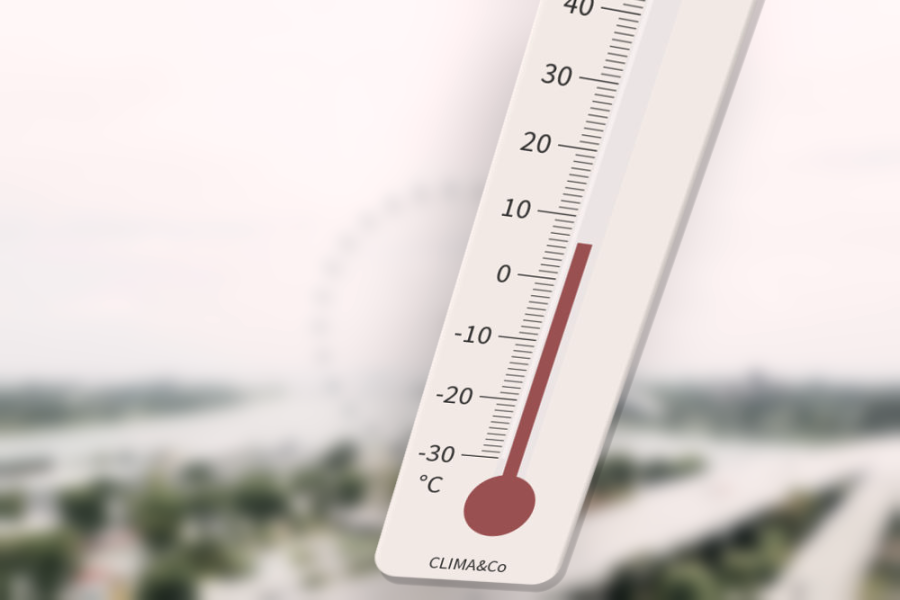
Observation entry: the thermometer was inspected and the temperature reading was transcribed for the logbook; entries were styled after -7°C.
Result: 6°C
